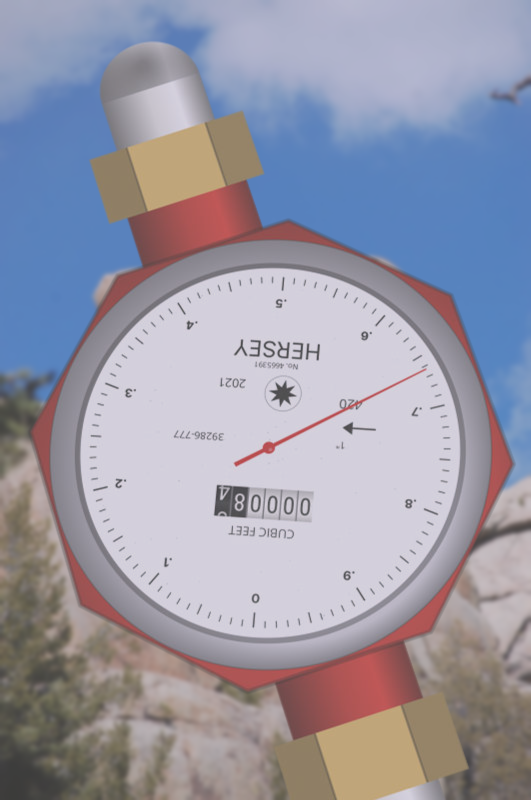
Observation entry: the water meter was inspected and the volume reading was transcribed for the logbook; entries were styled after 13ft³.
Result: 83.66ft³
